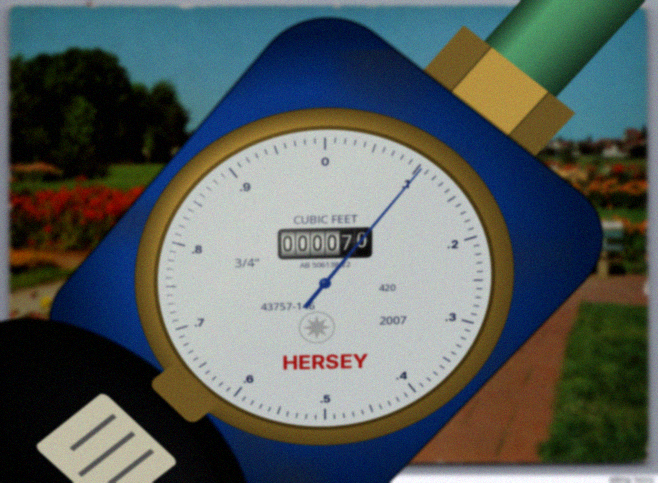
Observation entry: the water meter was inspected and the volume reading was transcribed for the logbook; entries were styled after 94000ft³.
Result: 70.10ft³
